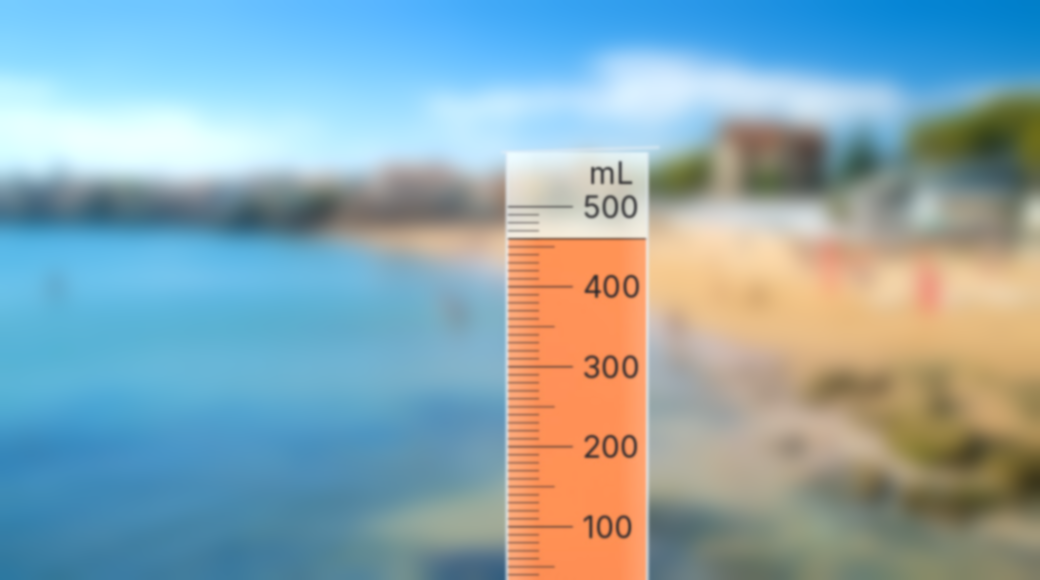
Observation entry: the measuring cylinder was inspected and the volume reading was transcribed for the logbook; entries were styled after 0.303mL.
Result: 460mL
